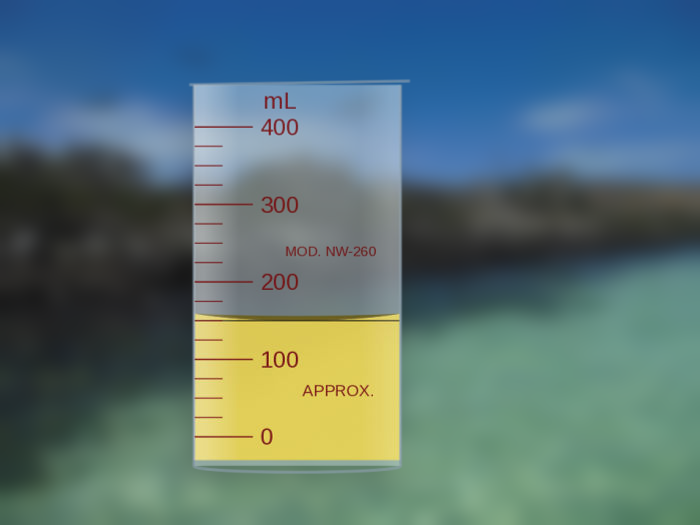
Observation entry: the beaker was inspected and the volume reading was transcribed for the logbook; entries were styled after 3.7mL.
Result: 150mL
